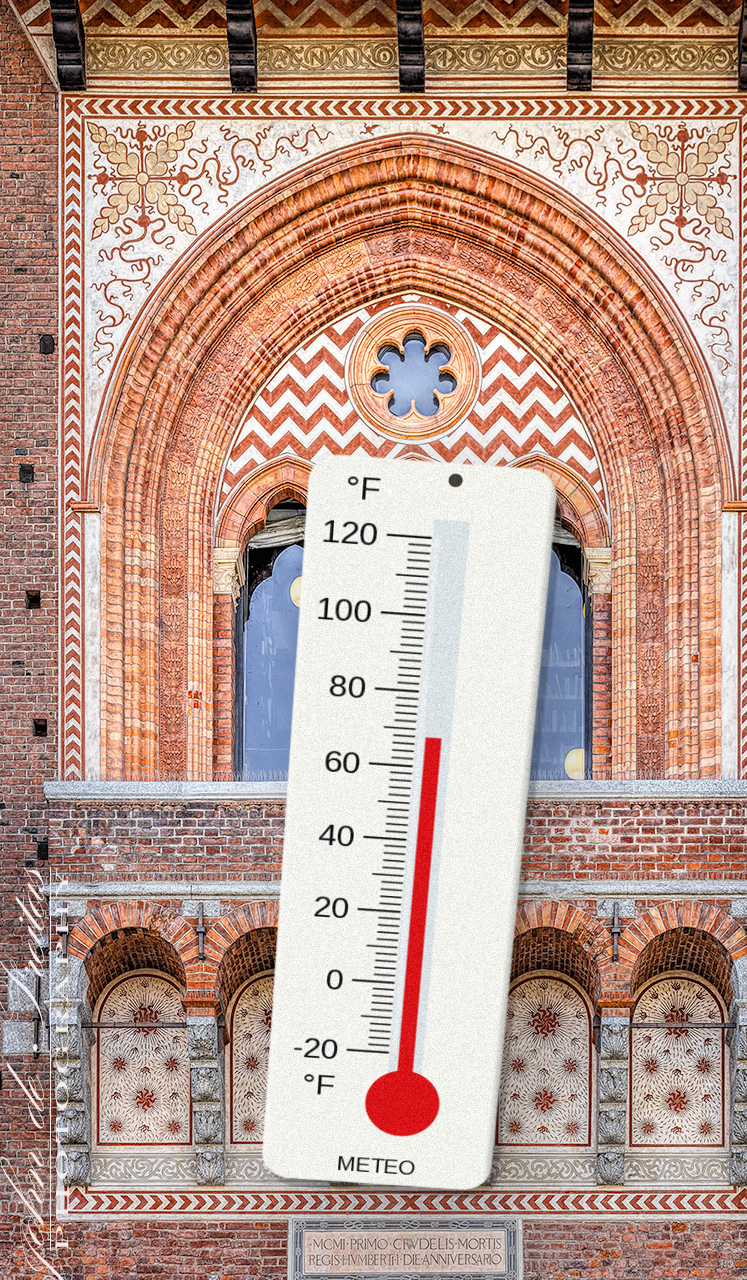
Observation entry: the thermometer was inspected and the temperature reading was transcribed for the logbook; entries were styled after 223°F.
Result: 68°F
